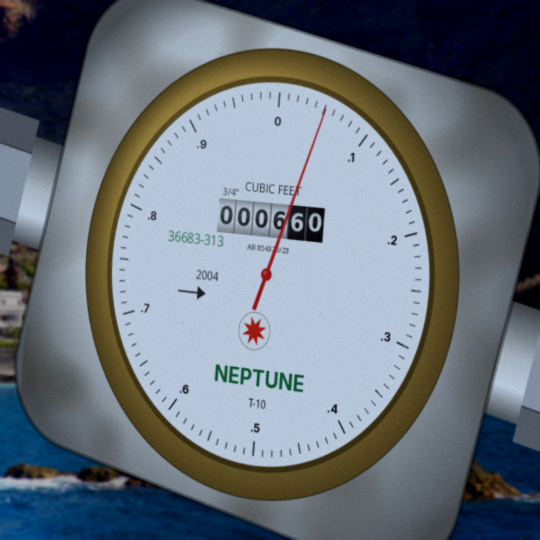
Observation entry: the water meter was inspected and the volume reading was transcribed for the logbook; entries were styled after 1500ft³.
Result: 660.05ft³
